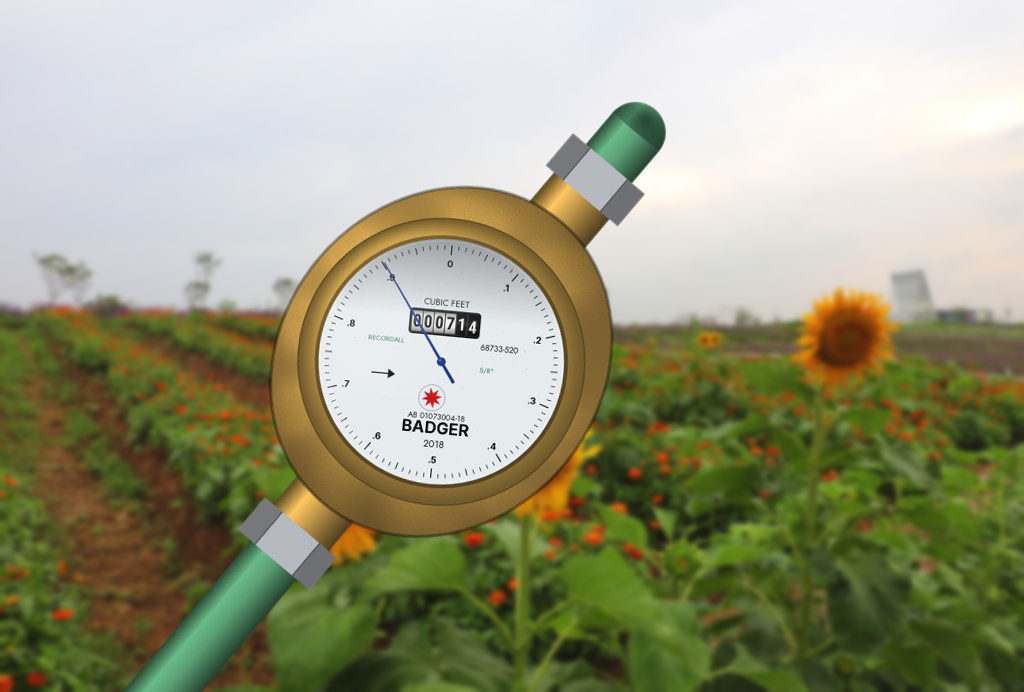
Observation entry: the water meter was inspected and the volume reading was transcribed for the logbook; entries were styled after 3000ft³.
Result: 713.90ft³
